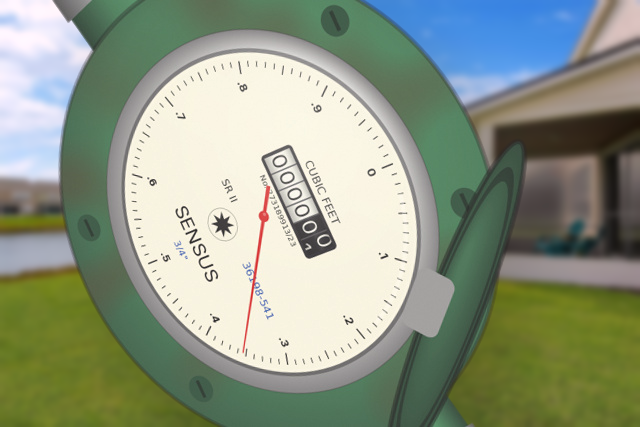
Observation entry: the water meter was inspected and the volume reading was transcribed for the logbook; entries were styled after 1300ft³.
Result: 0.35ft³
